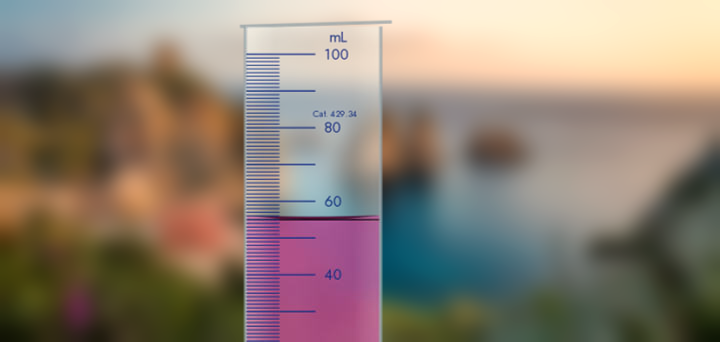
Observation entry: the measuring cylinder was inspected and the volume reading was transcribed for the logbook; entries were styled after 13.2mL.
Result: 55mL
